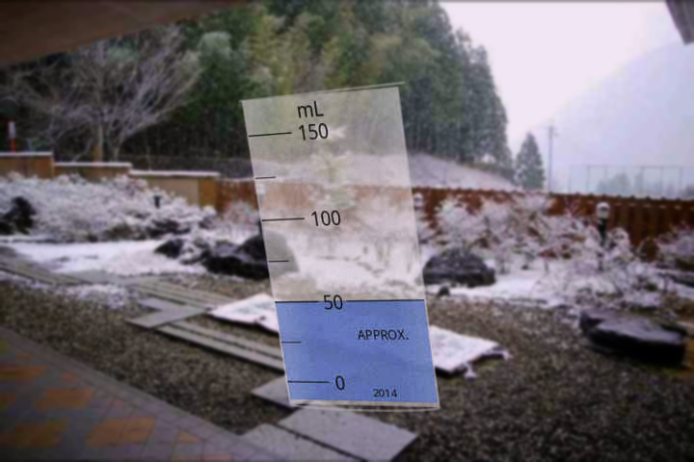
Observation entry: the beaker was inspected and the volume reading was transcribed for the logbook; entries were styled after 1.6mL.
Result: 50mL
